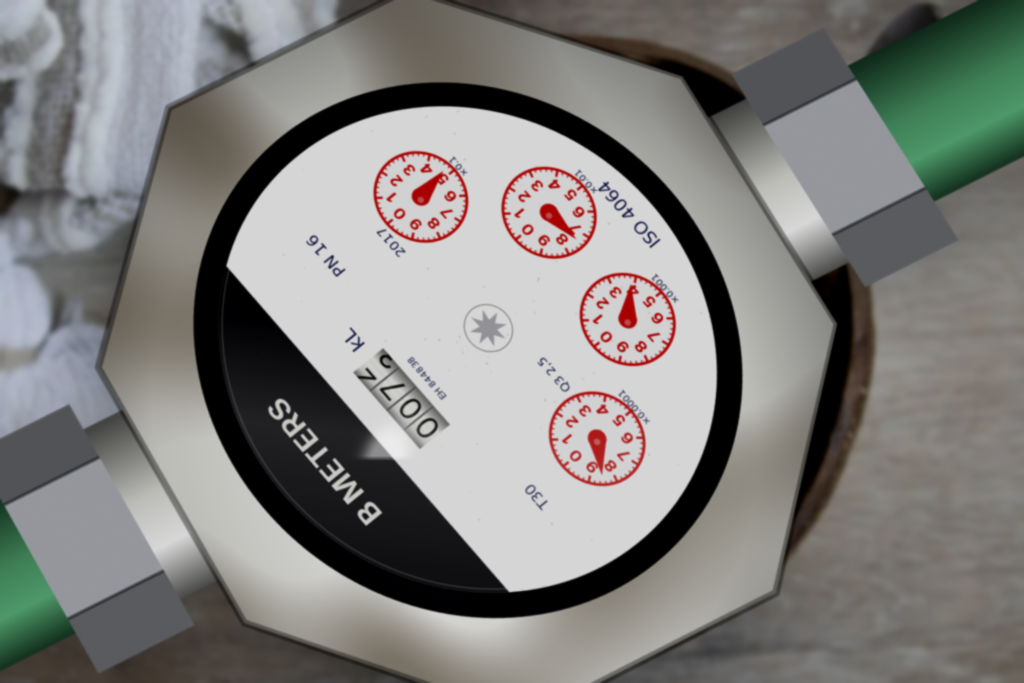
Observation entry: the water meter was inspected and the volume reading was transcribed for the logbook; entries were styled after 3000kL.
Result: 72.4738kL
